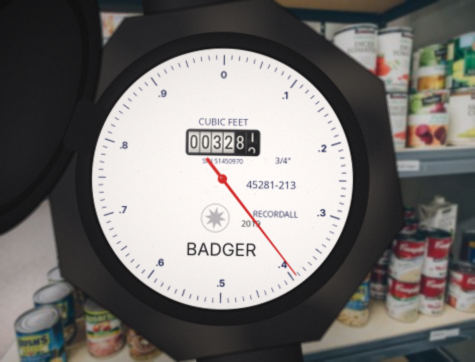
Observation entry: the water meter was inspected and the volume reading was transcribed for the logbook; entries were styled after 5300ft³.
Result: 3281.39ft³
